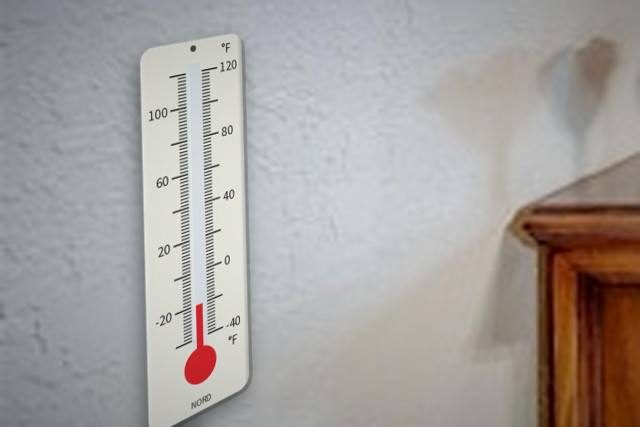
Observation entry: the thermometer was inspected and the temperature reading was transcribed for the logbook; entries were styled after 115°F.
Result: -20°F
